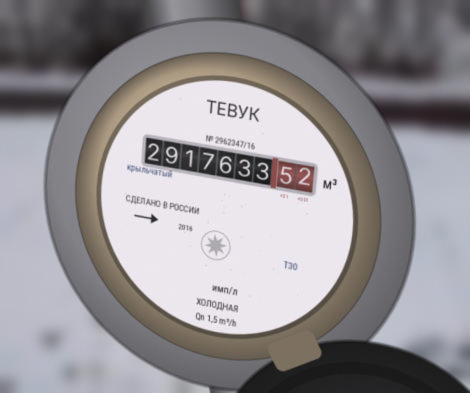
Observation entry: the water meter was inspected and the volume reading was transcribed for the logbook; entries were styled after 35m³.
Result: 2917633.52m³
